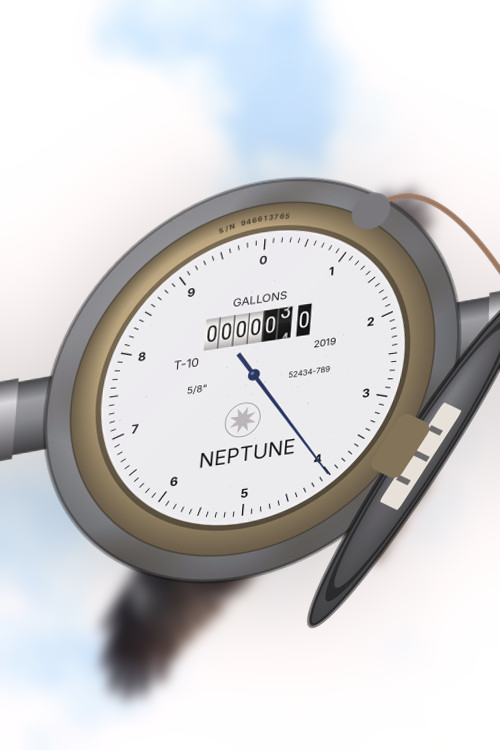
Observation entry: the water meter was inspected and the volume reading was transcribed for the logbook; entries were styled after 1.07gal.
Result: 34.0gal
